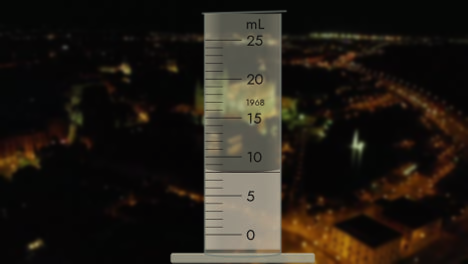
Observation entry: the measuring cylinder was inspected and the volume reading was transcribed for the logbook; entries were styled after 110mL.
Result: 8mL
